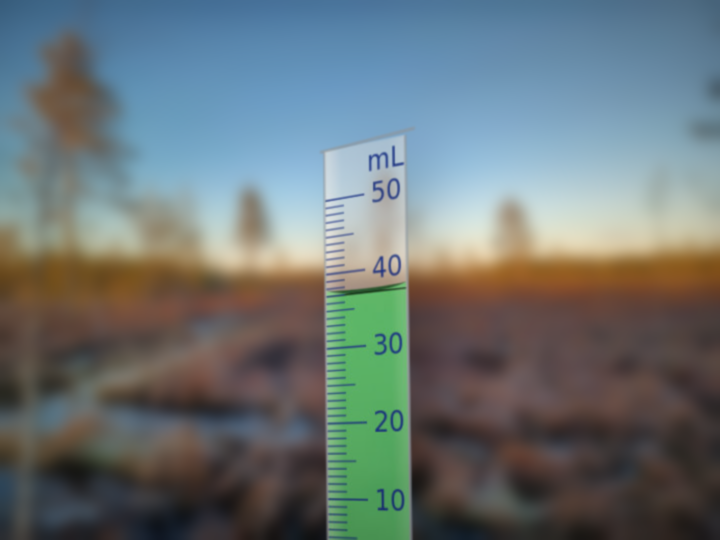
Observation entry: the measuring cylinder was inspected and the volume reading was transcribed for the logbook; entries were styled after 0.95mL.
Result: 37mL
